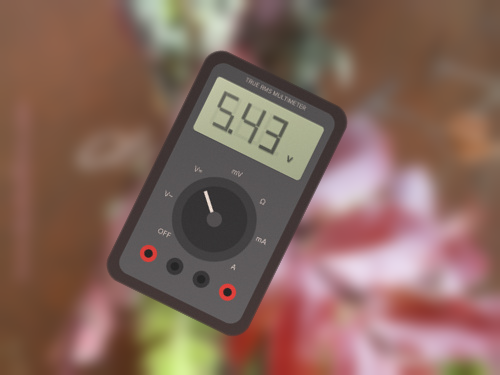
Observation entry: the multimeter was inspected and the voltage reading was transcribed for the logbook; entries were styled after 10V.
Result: 5.43V
